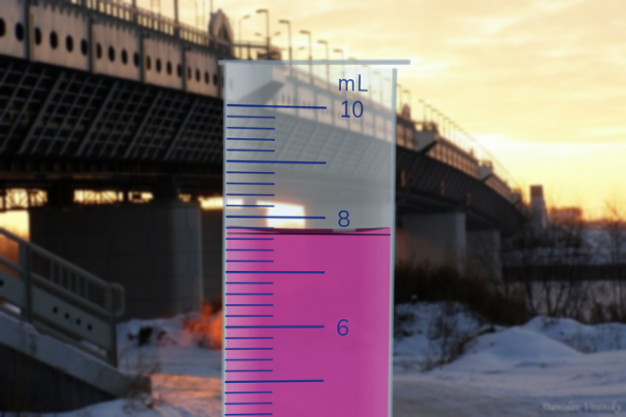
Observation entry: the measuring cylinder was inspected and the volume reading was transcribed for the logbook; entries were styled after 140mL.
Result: 7.7mL
